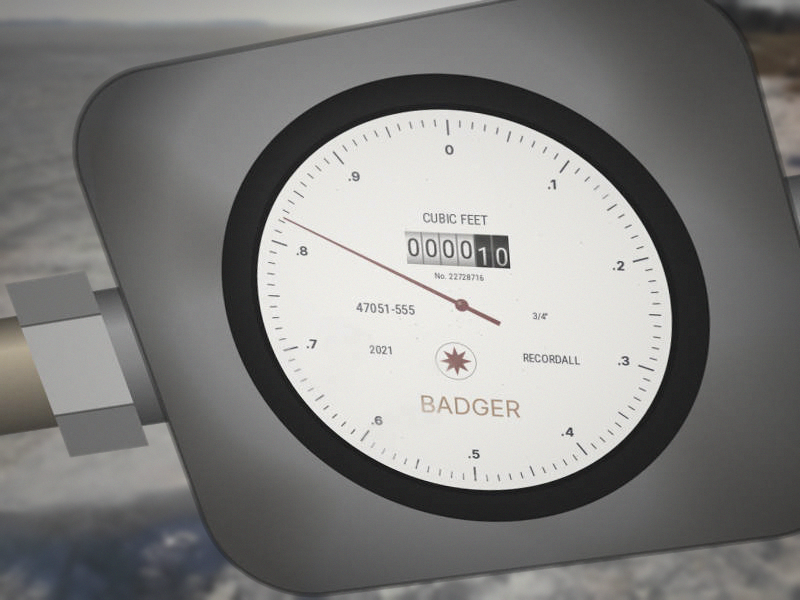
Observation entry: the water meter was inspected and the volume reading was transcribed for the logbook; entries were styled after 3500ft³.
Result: 9.82ft³
